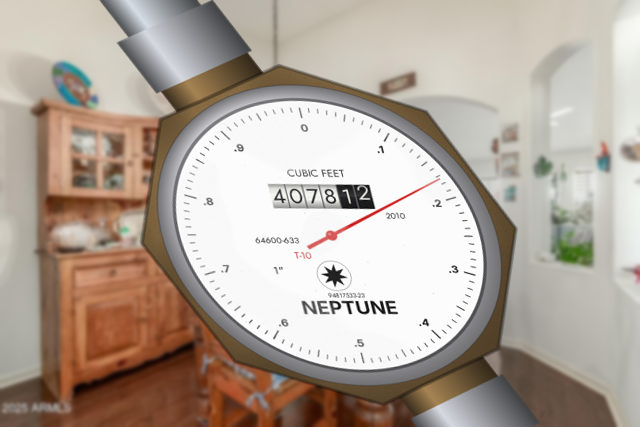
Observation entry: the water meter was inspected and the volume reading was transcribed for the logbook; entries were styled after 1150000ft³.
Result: 407812.17ft³
